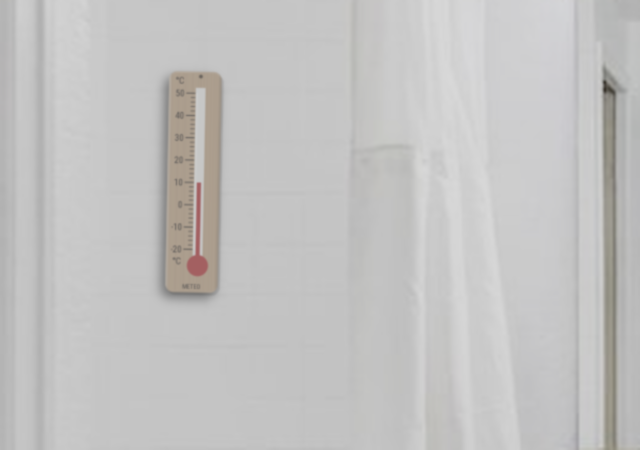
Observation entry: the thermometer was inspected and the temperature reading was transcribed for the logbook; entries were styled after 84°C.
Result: 10°C
